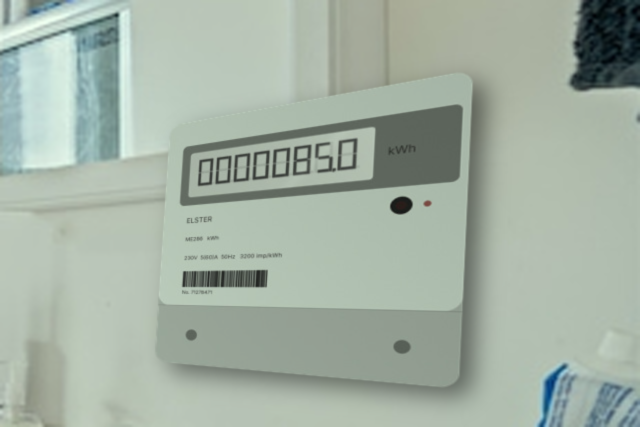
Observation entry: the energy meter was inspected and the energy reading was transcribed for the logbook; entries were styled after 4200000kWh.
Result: 85.0kWh
